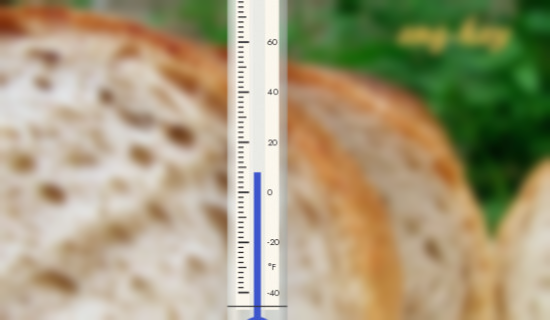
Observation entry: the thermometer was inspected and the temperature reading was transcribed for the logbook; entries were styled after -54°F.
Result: 8°F
